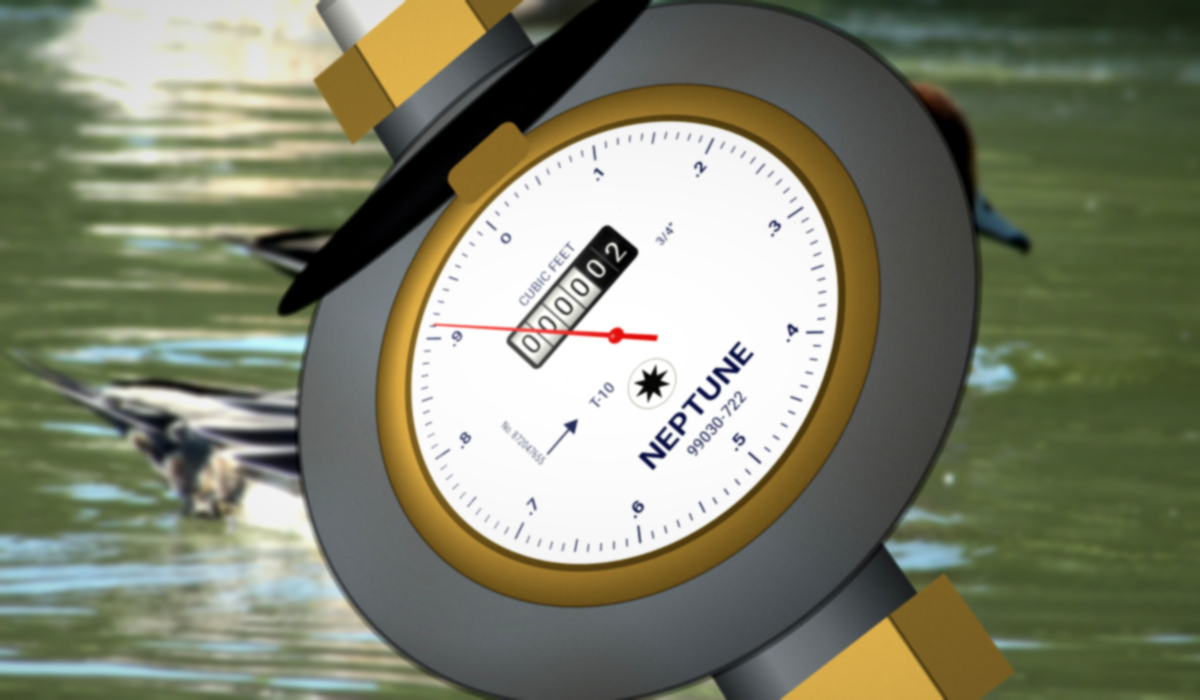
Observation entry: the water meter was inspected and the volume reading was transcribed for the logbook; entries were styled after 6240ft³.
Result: 1.91ft³
